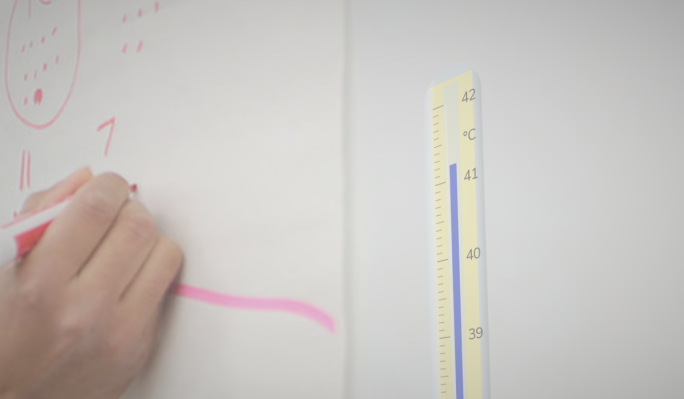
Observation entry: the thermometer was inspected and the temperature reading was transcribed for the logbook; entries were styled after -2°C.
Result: 41.2°C
